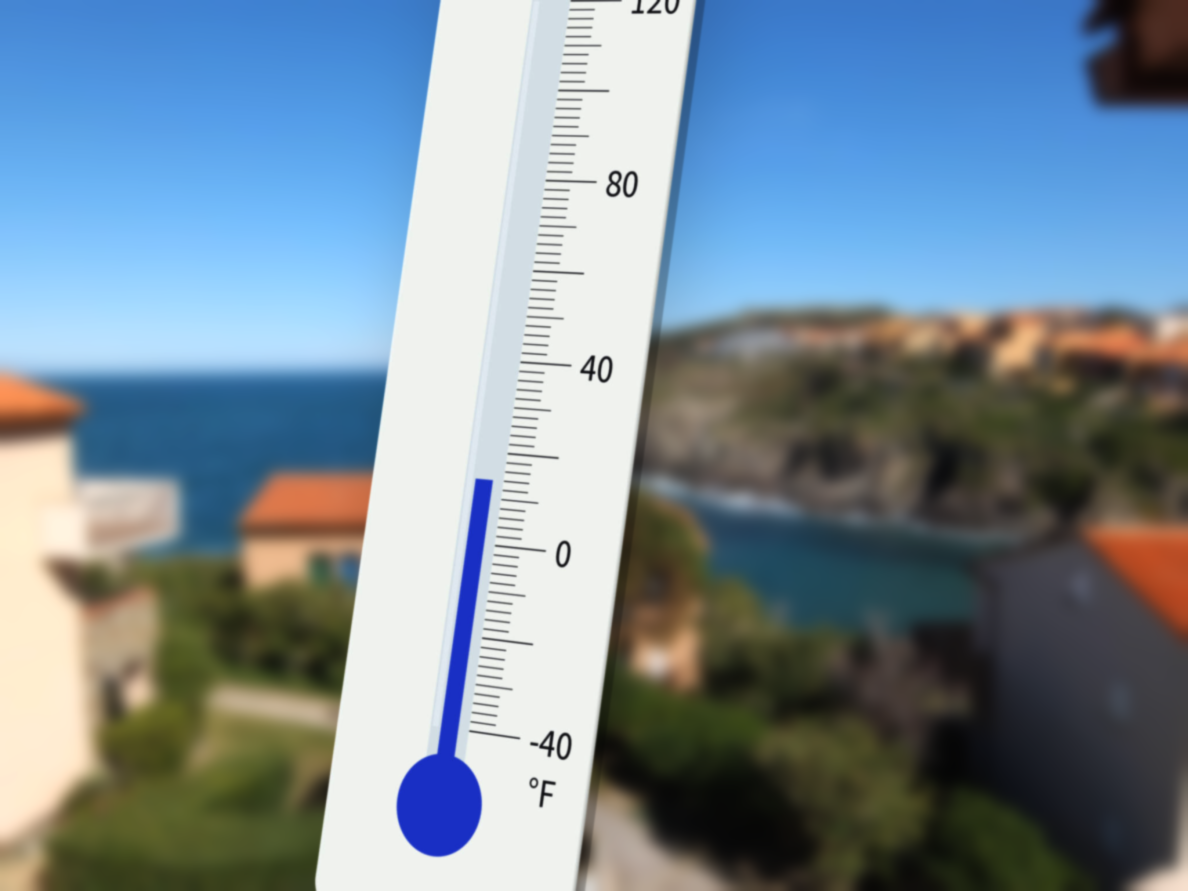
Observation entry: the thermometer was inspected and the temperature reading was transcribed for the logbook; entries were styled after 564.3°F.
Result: 14°F
